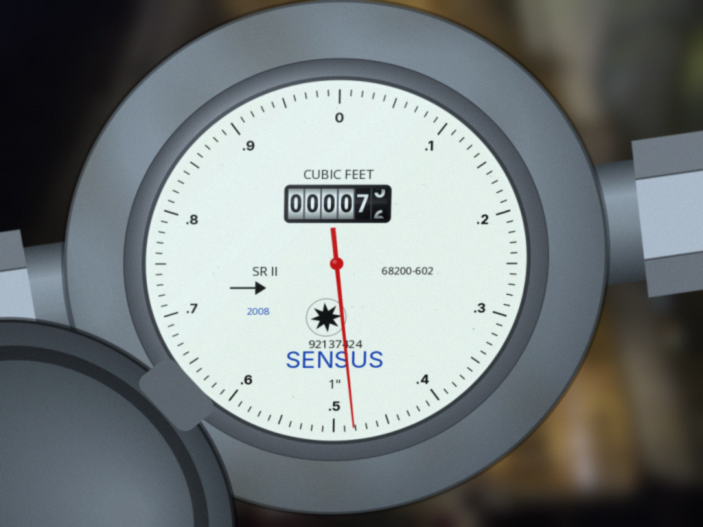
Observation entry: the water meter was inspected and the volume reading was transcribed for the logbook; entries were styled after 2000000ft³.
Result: 75.48ft³
